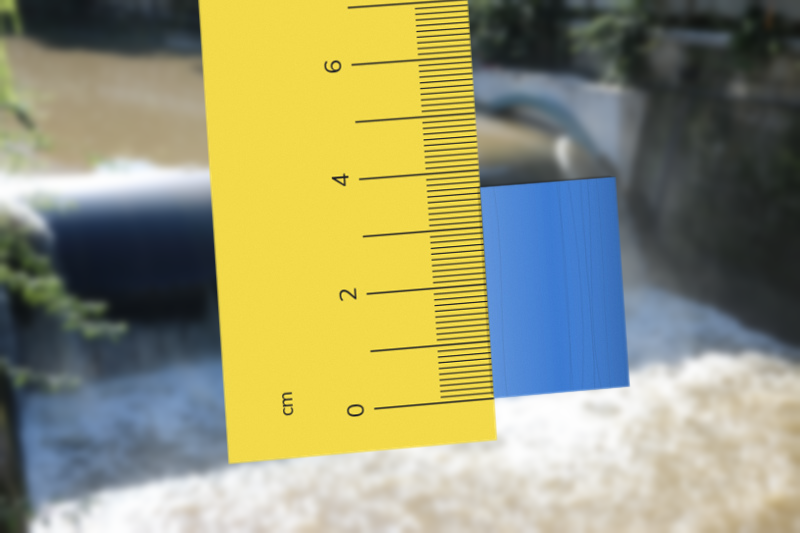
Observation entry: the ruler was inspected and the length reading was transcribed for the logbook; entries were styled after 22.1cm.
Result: 3.7cm
